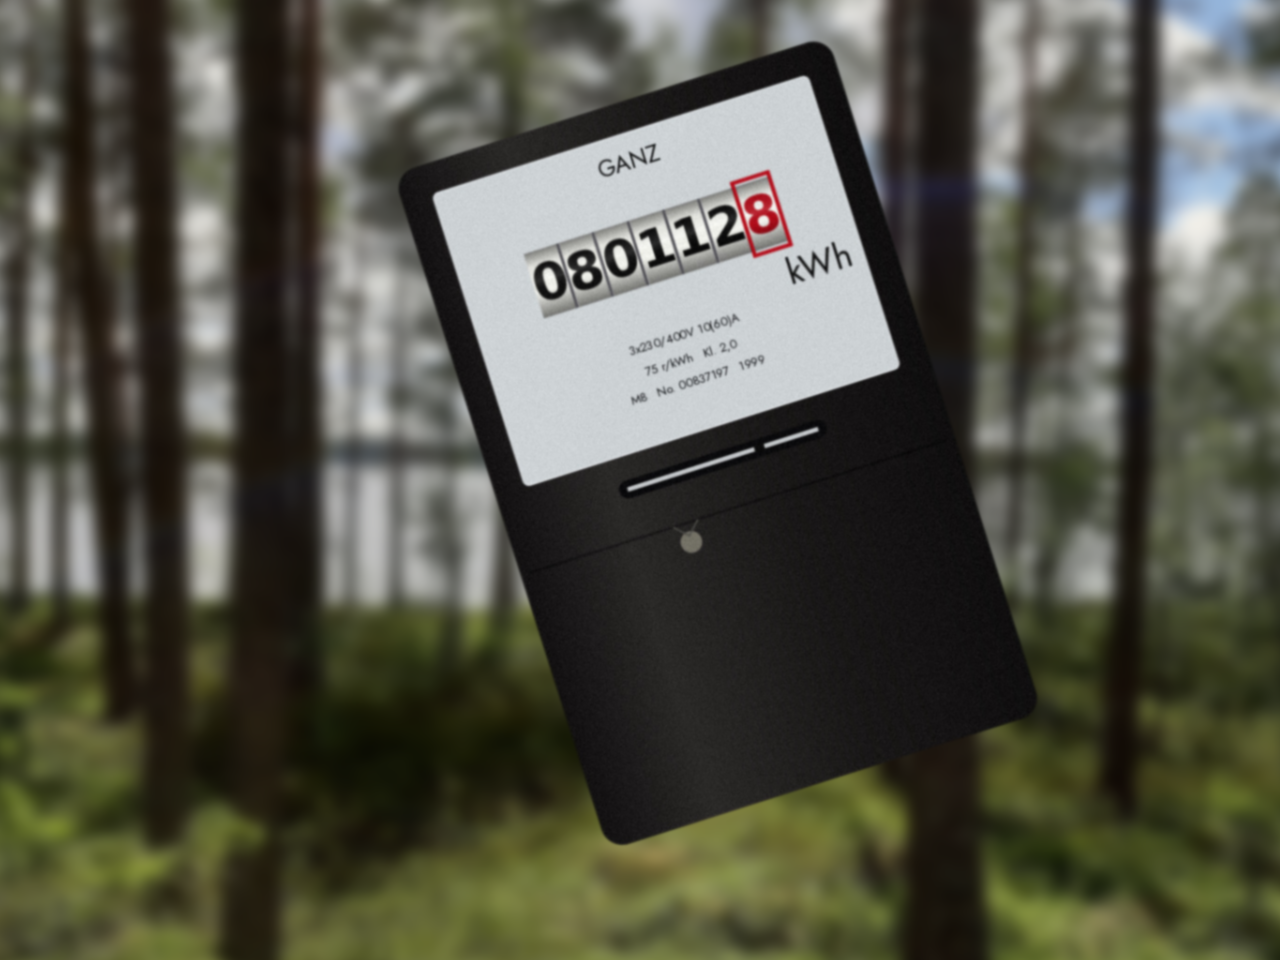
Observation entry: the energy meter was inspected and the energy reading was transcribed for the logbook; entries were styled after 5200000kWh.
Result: 80112.8kWh
